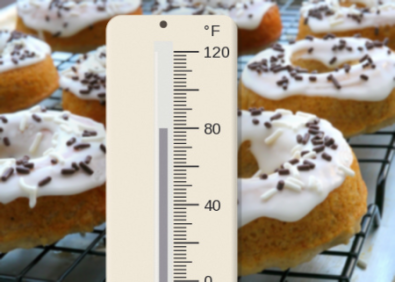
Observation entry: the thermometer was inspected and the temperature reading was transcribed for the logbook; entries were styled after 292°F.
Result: 80°F
